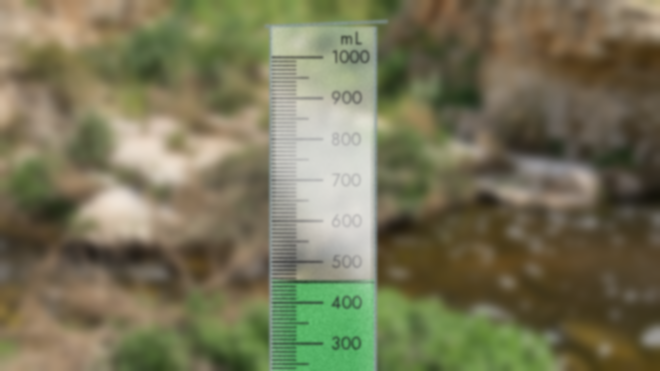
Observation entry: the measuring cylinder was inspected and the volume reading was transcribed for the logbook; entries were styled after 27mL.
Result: 450mL
